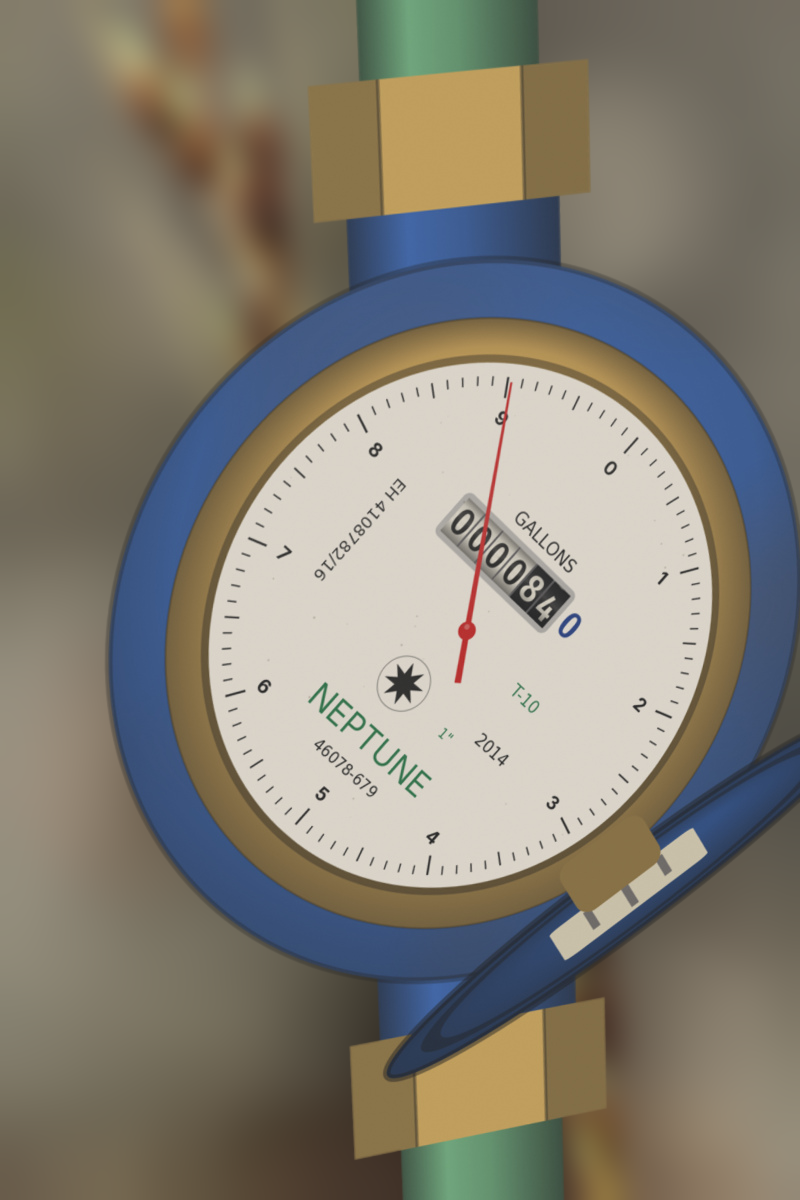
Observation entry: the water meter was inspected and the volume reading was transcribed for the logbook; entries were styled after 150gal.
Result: 839.0gal
